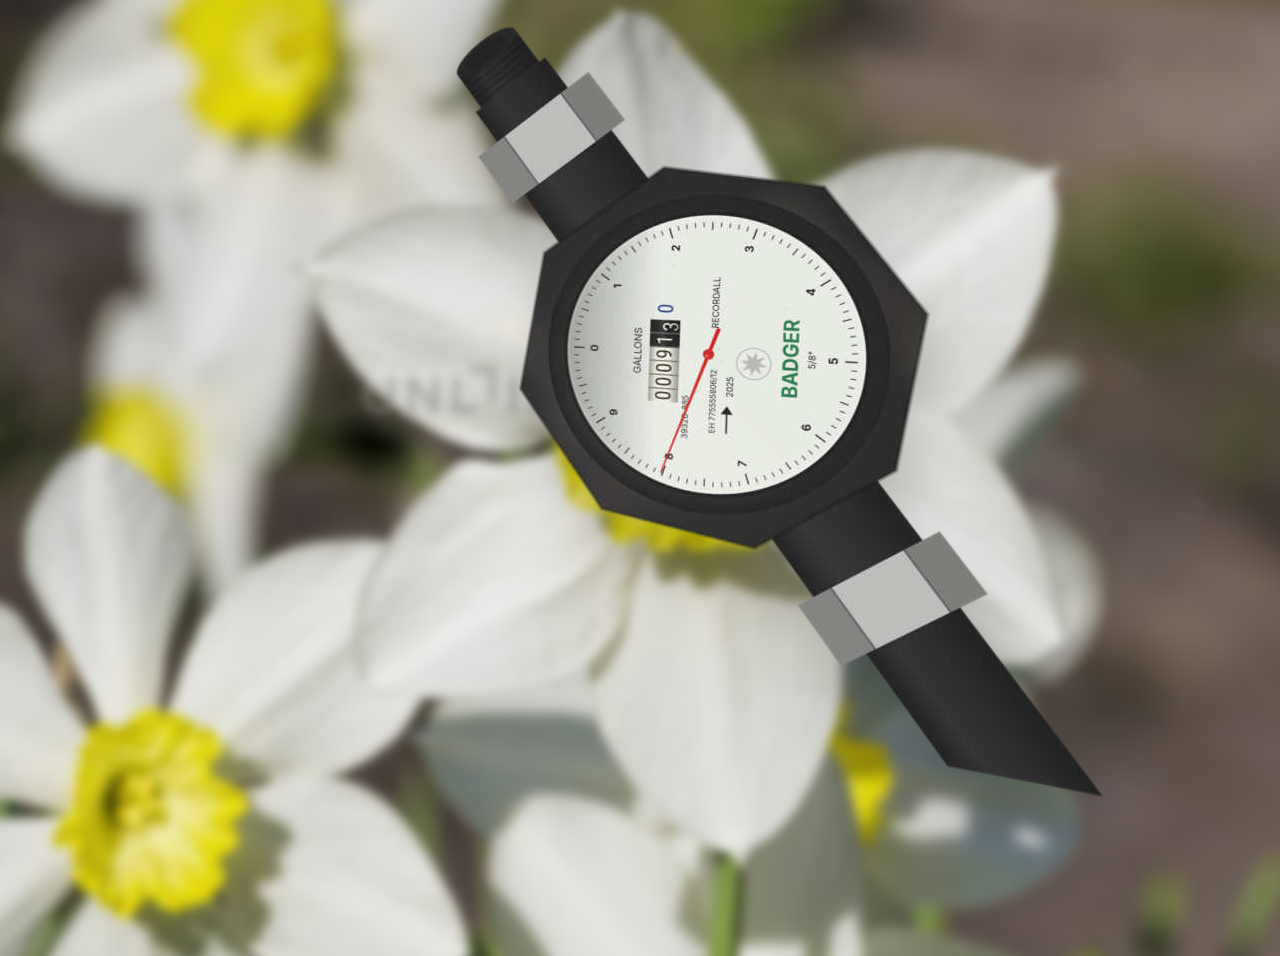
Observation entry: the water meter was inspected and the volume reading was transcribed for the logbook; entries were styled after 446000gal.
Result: 9128.0gal
